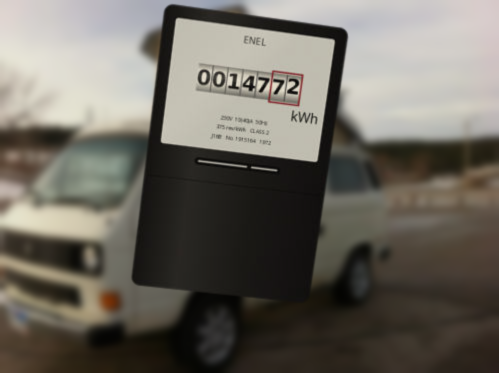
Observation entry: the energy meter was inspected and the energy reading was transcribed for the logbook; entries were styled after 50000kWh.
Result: 147.72kWh
